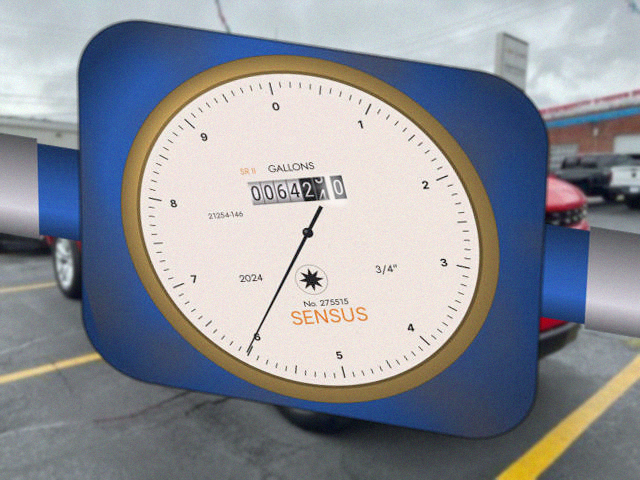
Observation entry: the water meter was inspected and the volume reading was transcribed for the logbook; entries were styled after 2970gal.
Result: 64236.0gal
